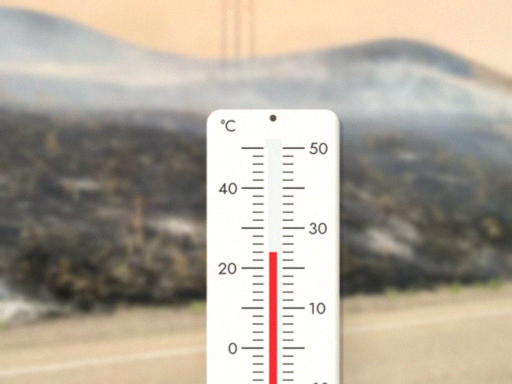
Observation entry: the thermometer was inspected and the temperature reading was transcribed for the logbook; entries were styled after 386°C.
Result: 24°C
